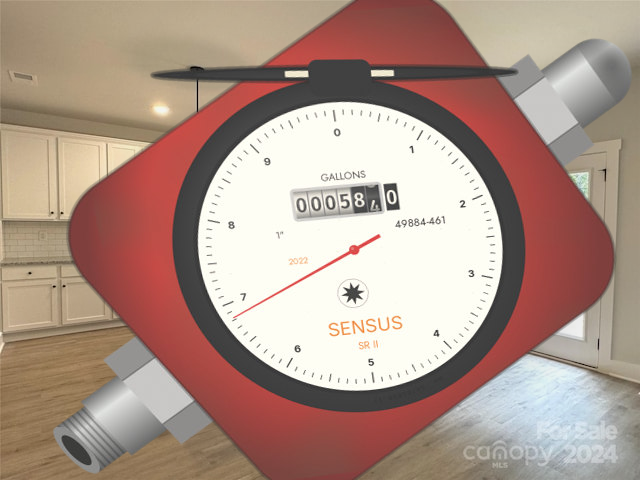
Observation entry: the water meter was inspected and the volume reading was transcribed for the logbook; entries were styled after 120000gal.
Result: 5836.8gal
